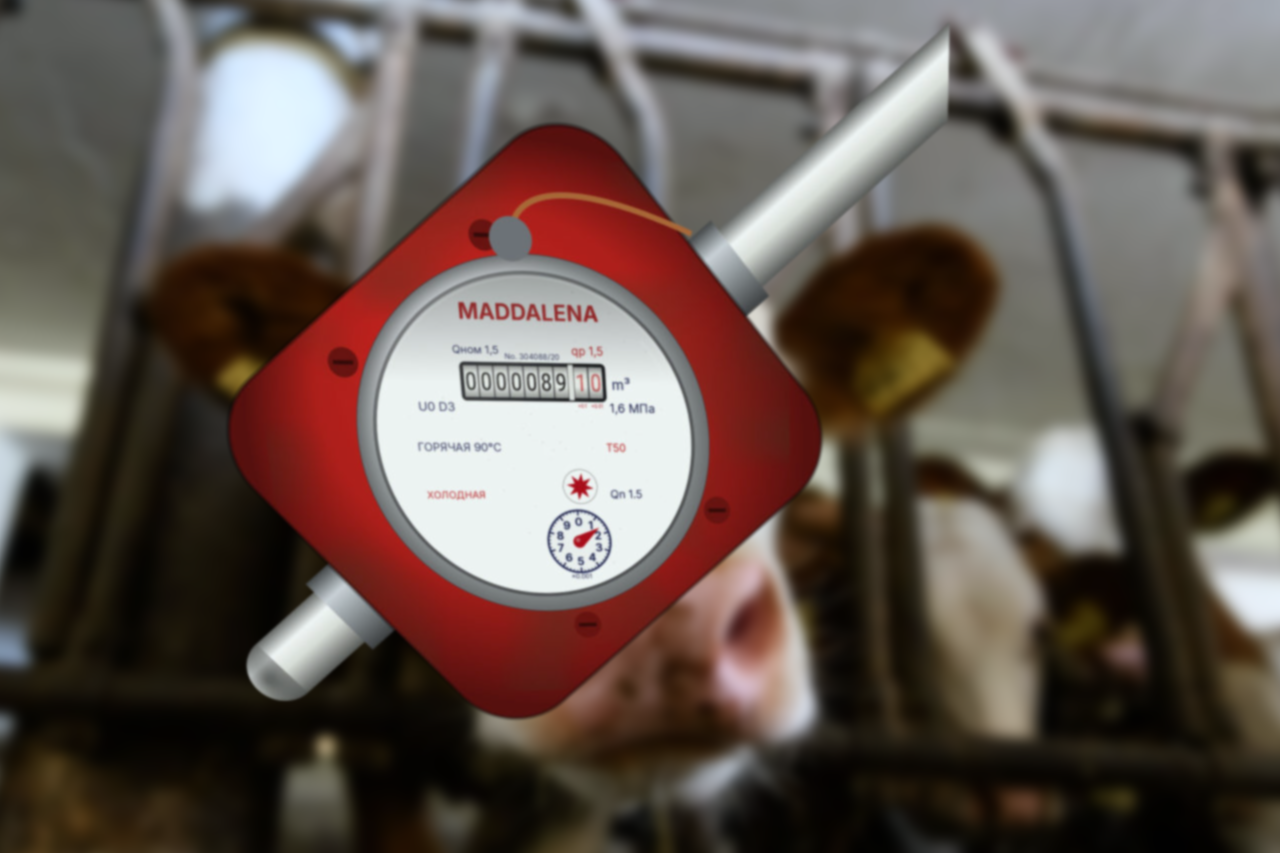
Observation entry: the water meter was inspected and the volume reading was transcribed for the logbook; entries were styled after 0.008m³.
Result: 89.101m³
